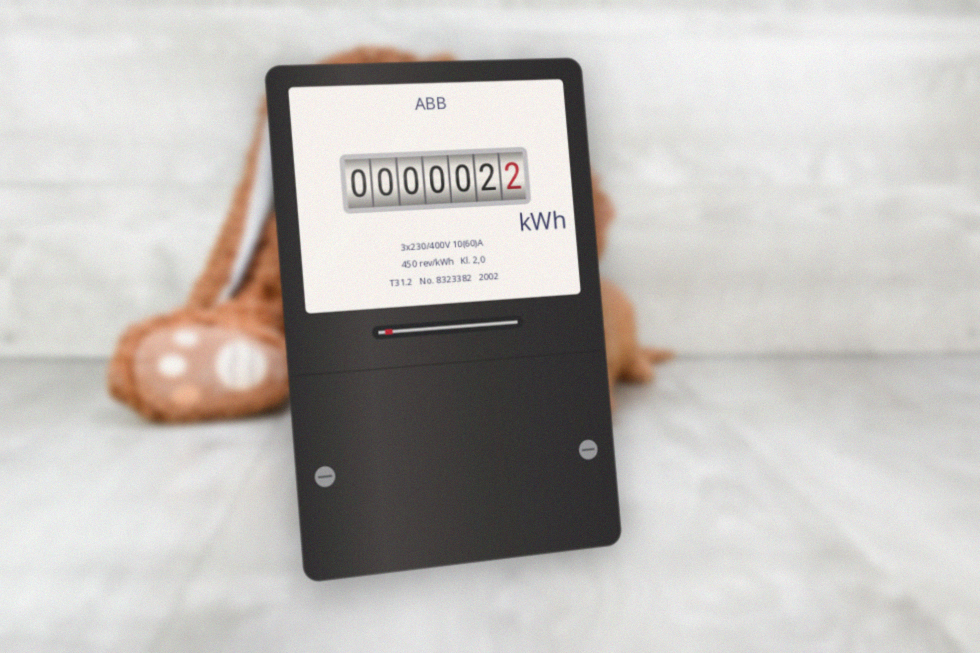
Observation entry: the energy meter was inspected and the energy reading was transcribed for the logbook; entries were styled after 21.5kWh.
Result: 2.2kWh
